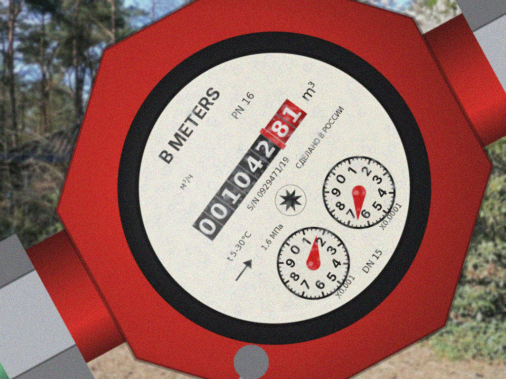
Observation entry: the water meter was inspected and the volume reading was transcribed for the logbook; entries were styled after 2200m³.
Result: 1042.8116m³
